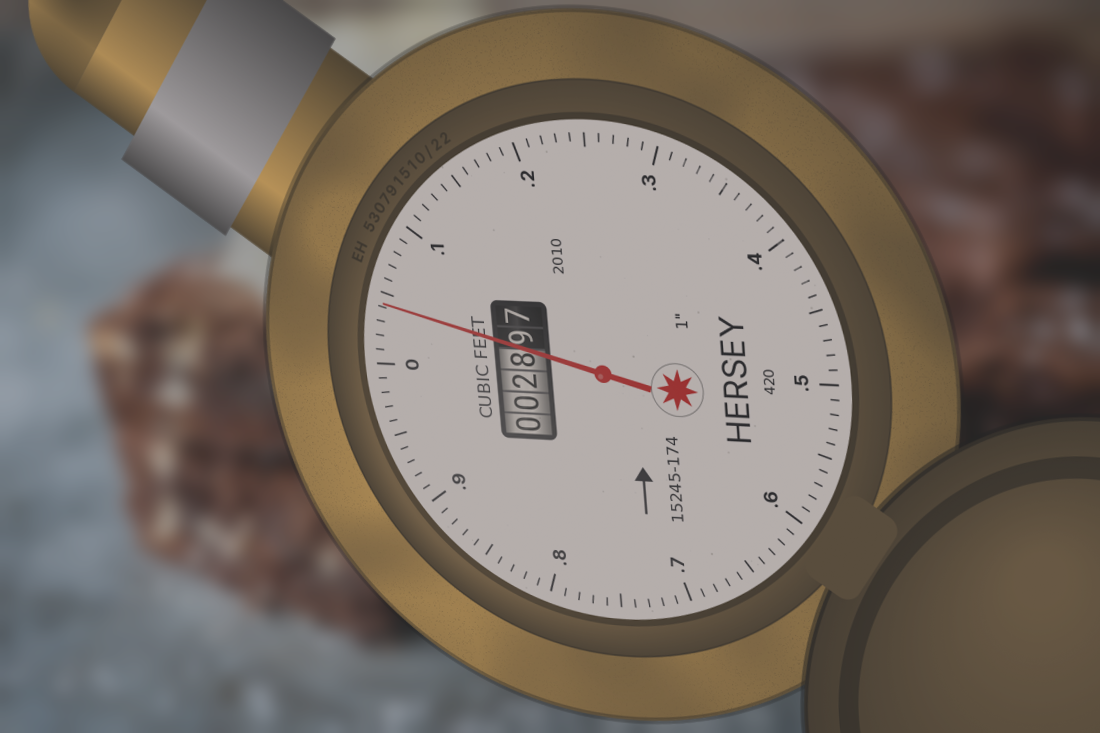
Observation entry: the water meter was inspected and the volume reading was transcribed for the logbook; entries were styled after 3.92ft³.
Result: 2897.04ft³
